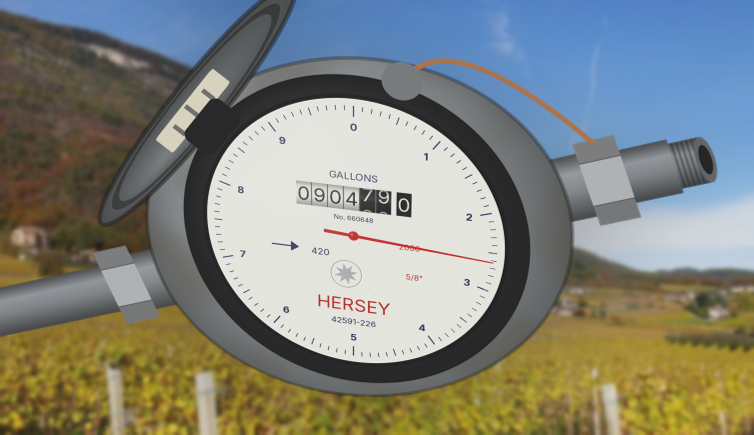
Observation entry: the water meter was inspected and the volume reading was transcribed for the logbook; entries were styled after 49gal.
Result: 904792.6gal
